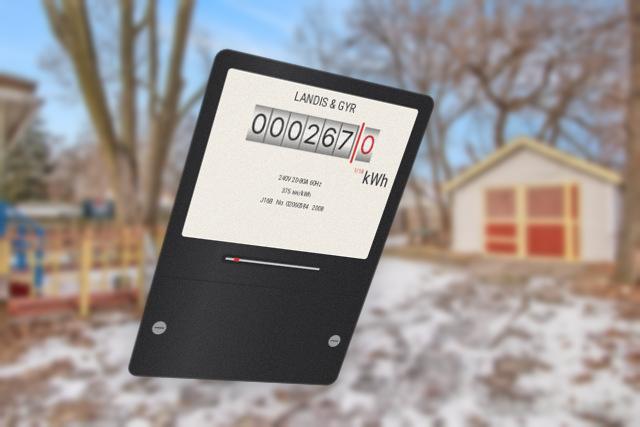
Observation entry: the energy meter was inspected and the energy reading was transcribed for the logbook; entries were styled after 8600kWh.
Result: 267.0kWh
